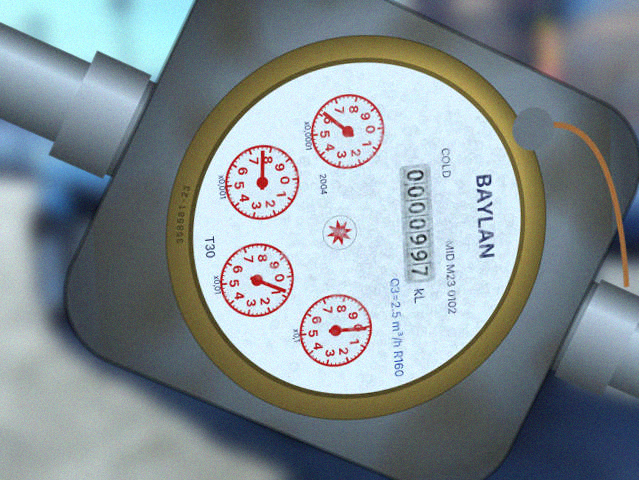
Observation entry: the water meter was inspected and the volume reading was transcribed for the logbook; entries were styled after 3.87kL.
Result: 997.0076kL
